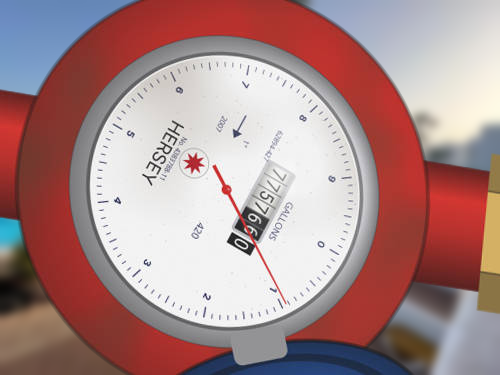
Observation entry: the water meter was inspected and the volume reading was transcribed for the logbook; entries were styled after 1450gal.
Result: 7757660.9gal
